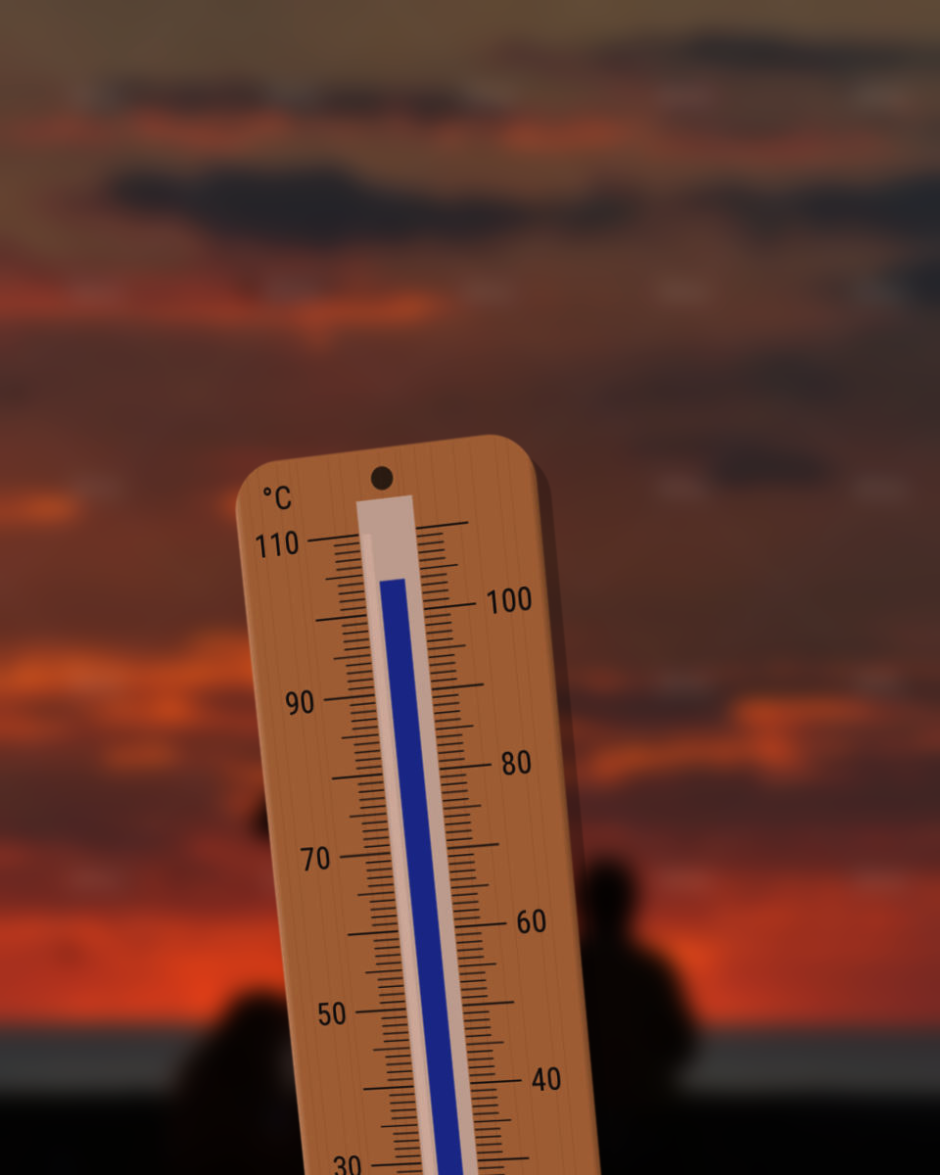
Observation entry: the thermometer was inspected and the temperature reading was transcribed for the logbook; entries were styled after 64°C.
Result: 104°C
